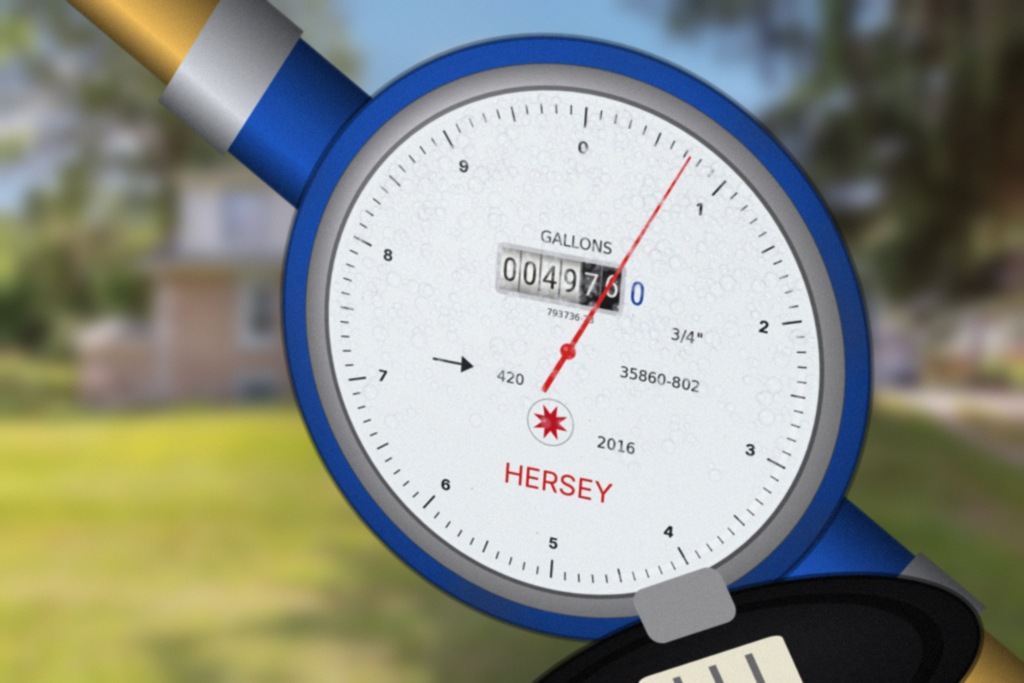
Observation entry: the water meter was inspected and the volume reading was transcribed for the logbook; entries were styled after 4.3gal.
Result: 49760.7gal
